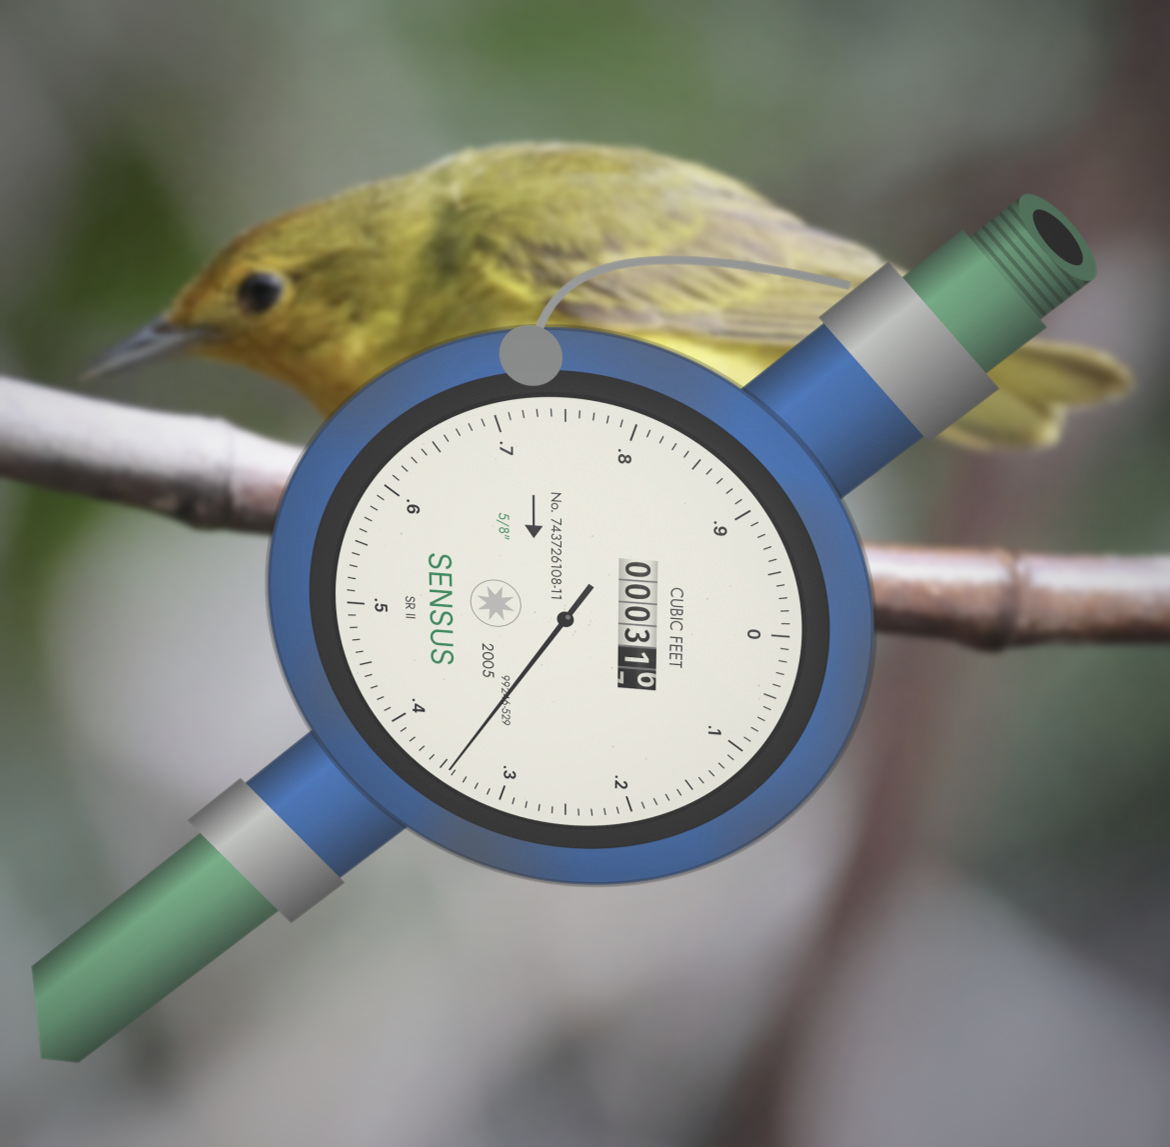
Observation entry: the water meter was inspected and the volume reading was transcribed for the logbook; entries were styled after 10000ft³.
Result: 316.34ft³
